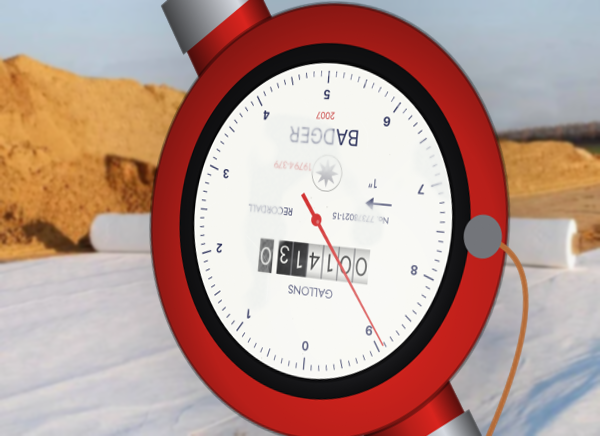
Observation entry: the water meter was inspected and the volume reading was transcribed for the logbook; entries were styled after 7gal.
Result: 14128.9gal
